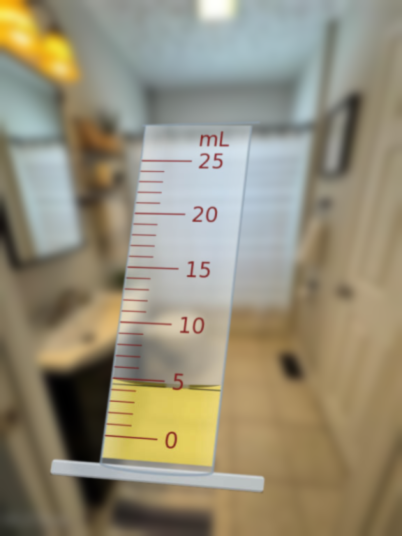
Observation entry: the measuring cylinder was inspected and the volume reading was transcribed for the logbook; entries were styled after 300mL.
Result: 4.5mL
